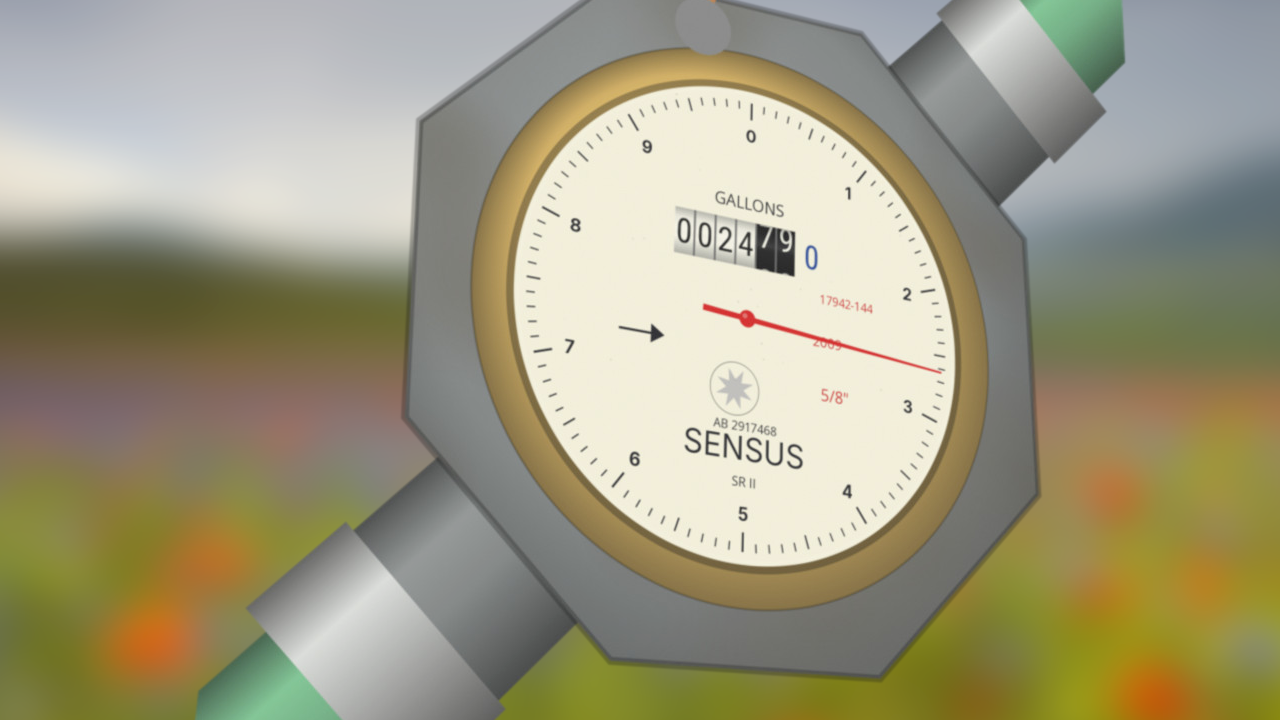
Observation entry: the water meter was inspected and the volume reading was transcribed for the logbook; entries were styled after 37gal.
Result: 24792.6gal
